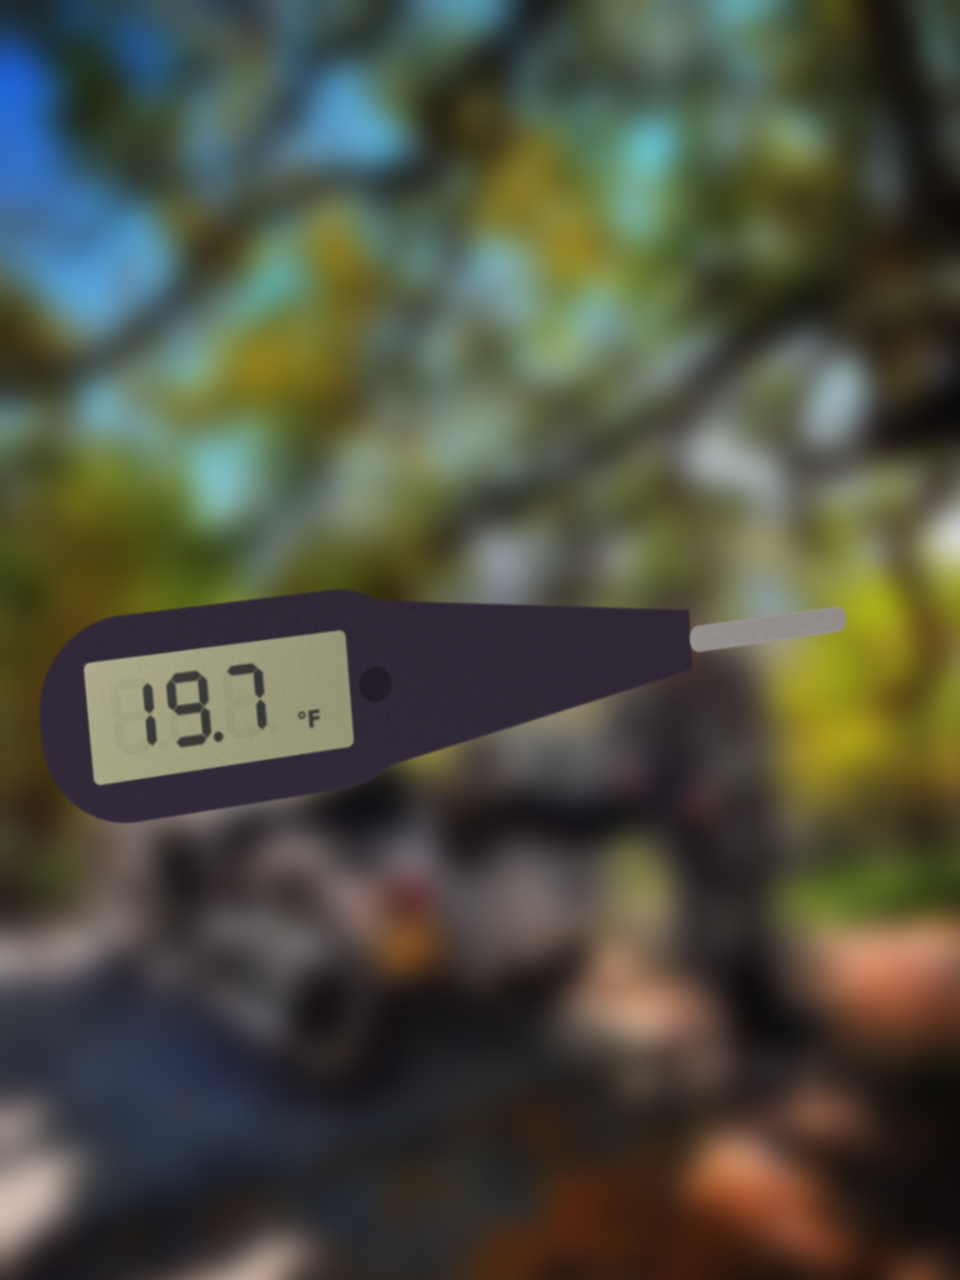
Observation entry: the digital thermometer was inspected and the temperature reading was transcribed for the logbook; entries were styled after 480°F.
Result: 19.7°F
